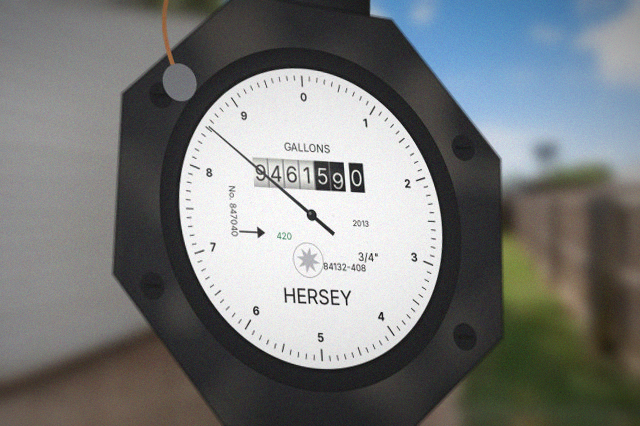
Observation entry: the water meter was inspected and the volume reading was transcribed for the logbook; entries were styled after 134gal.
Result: 9461588.5gal
